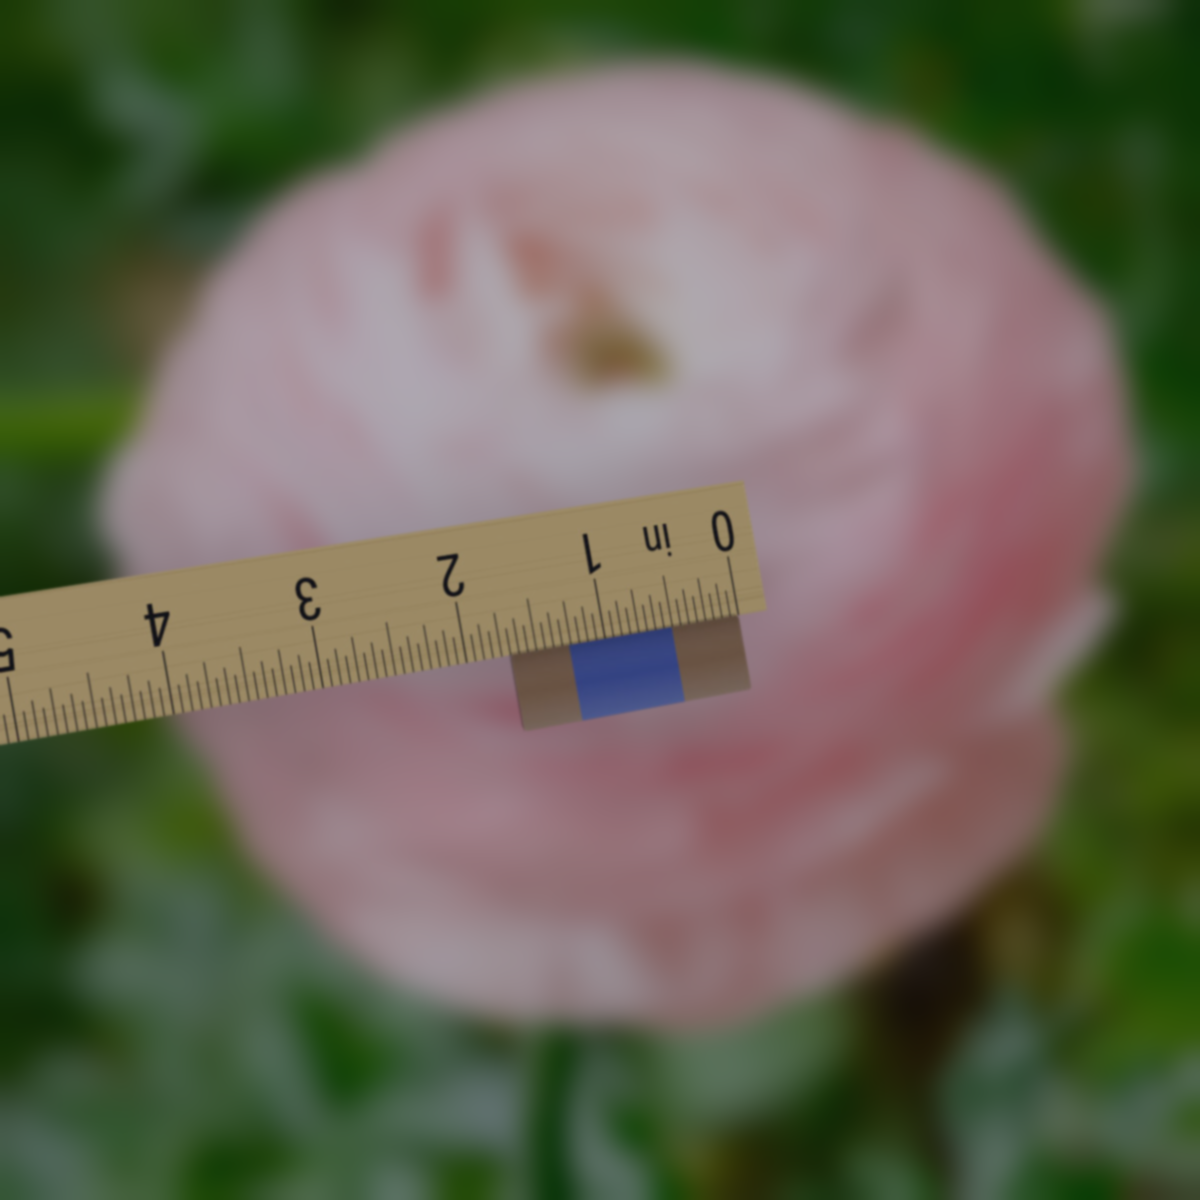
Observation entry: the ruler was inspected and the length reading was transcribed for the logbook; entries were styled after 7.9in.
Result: 1.6875in
